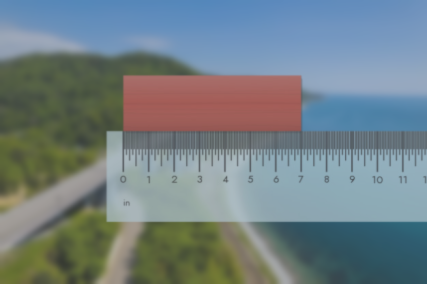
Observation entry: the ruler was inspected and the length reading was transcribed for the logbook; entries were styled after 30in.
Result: 7in
